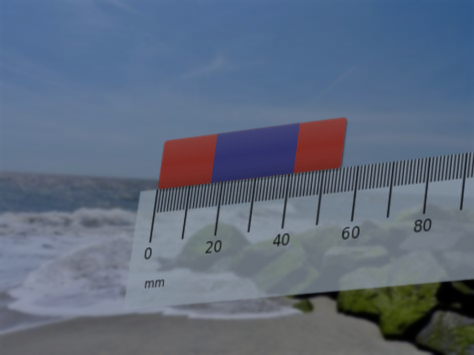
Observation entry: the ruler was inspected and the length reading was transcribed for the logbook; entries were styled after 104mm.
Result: 55mm
